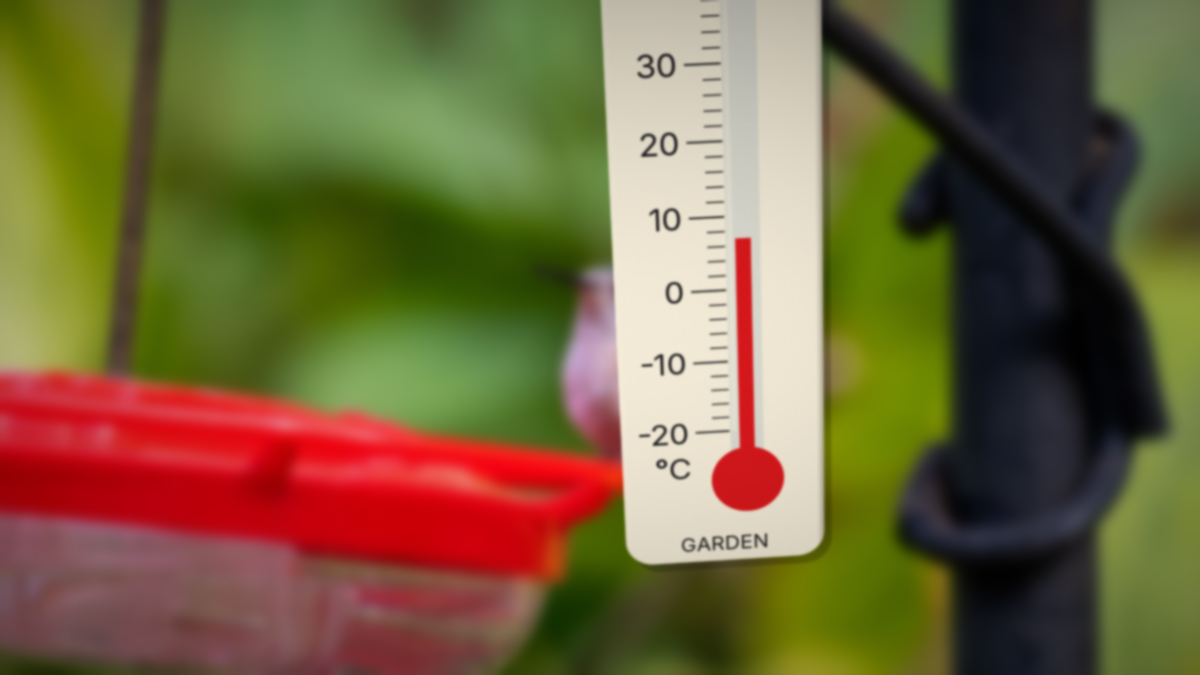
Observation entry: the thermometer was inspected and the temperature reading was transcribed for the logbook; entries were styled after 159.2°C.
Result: 7°C
